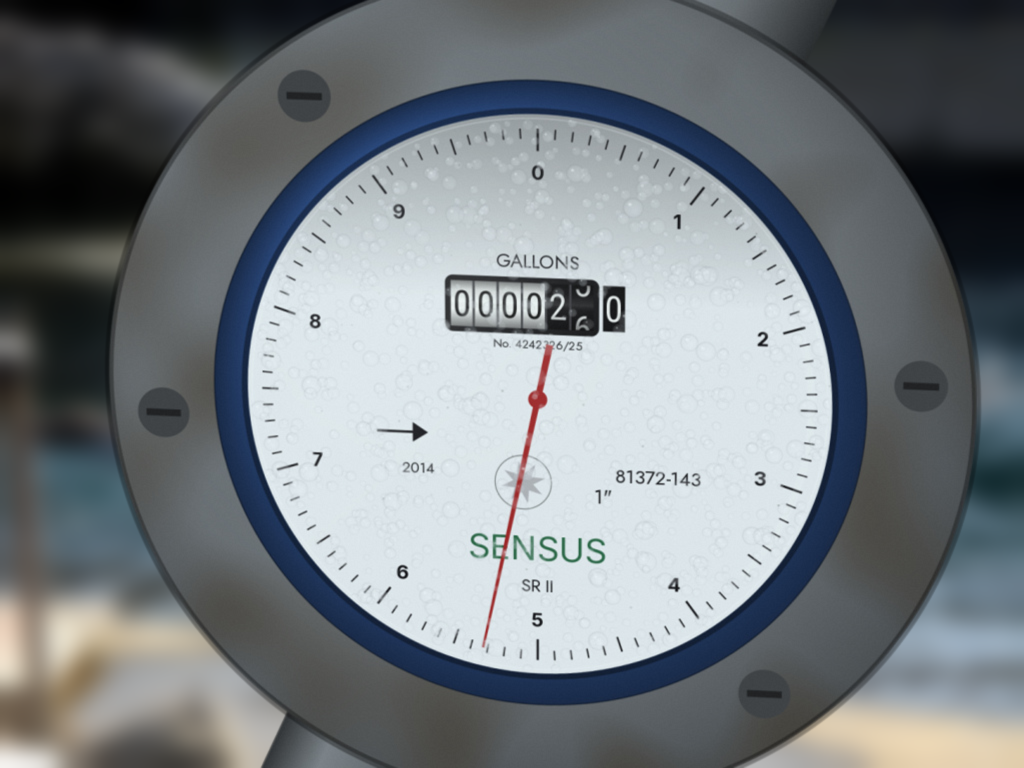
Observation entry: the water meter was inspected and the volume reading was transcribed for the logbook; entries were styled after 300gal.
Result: 255.3gal
